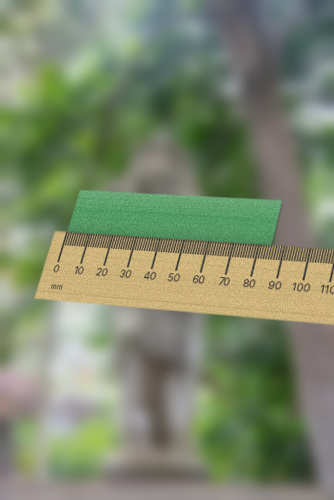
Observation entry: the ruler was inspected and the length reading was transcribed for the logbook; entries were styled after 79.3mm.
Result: 85mm
